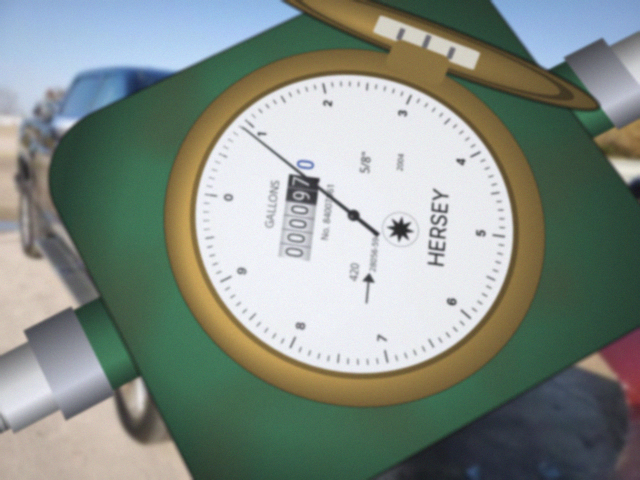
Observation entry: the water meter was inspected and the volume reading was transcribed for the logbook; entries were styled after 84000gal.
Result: 970.9gal
